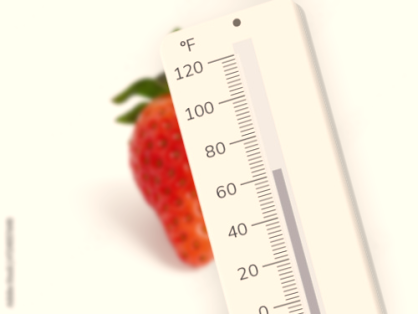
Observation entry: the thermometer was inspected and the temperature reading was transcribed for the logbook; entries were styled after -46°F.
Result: 62°F
